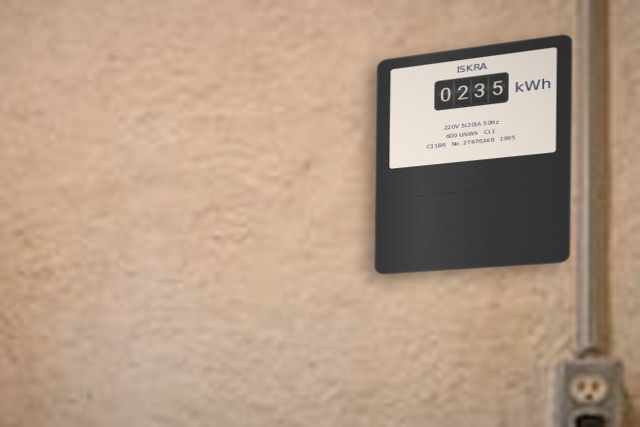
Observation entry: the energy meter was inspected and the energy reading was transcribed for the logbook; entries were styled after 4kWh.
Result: 235kWh
